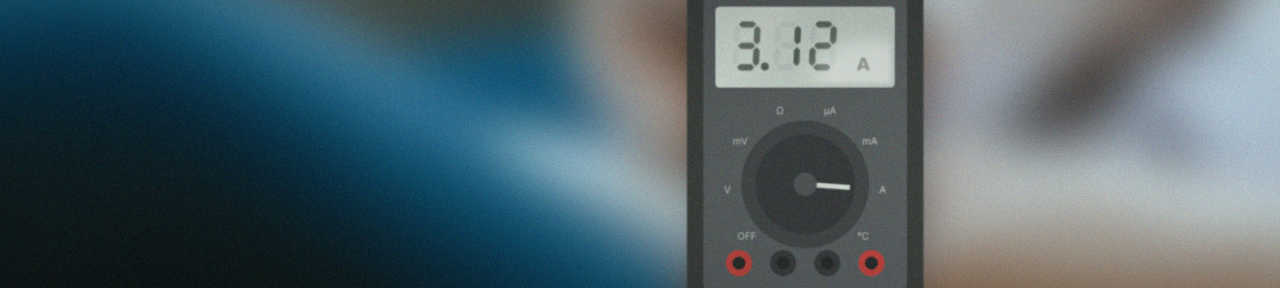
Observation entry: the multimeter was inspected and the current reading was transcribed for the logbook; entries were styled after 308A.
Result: 3.12A
